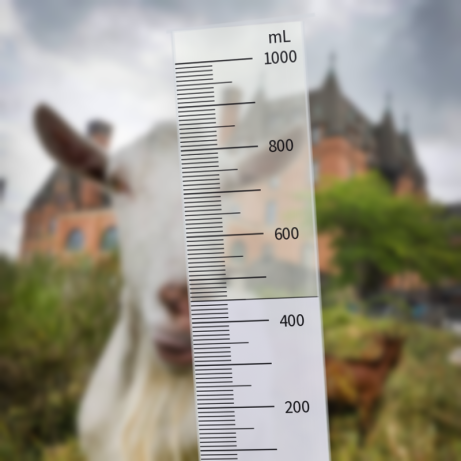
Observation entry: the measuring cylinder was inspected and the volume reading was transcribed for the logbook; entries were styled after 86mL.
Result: 450mL
